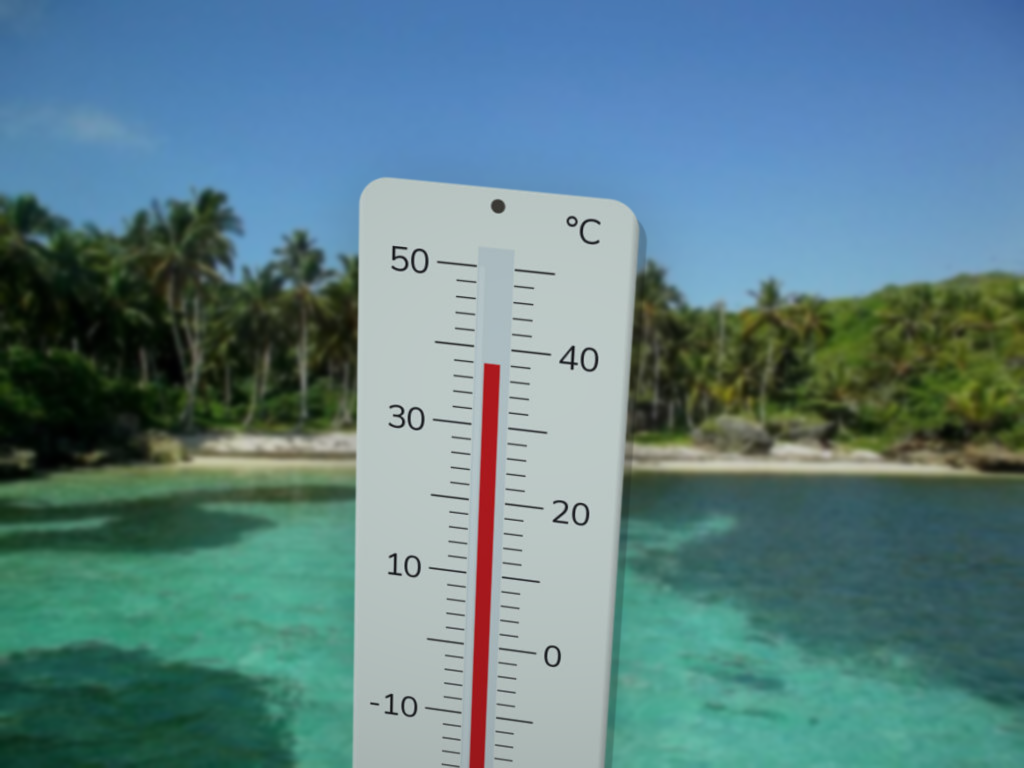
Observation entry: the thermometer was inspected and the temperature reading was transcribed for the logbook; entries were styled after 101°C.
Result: 38°C
